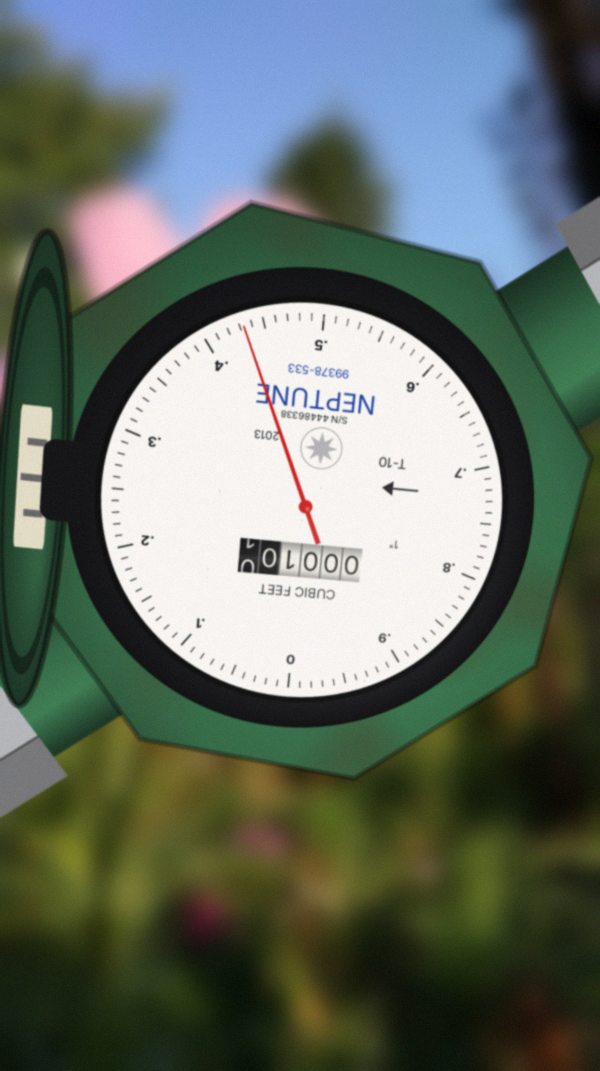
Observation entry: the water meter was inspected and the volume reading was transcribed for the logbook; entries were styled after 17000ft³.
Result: 100.43ft³
